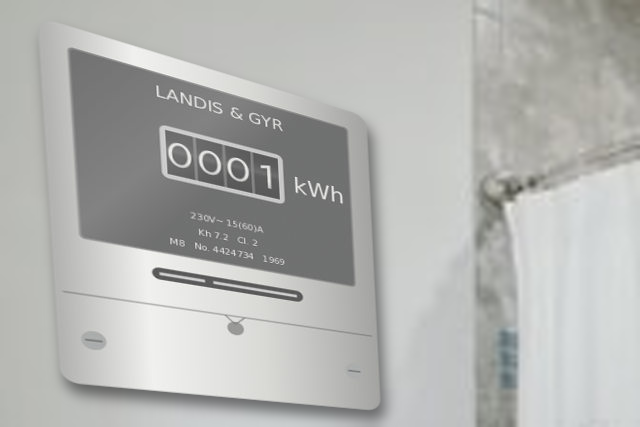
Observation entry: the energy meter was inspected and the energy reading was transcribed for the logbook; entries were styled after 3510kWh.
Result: 1kWh
